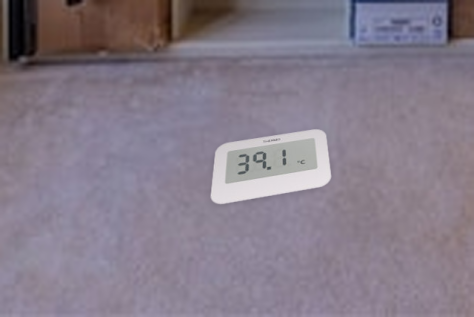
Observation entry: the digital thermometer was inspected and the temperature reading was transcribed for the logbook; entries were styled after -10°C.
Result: 39.1°C
